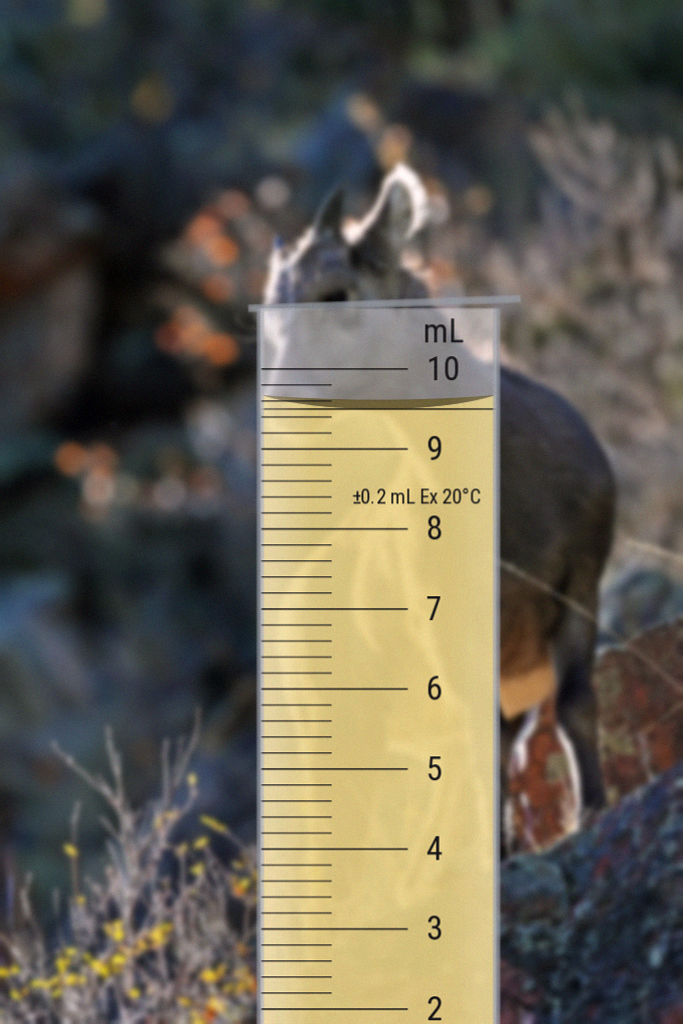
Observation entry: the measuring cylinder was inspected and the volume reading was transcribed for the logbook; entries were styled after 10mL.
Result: 9.5mL
